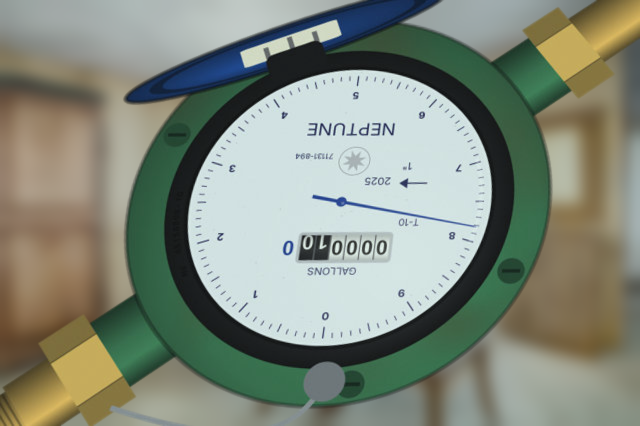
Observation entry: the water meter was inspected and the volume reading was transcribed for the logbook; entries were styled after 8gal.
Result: 97.8gal
